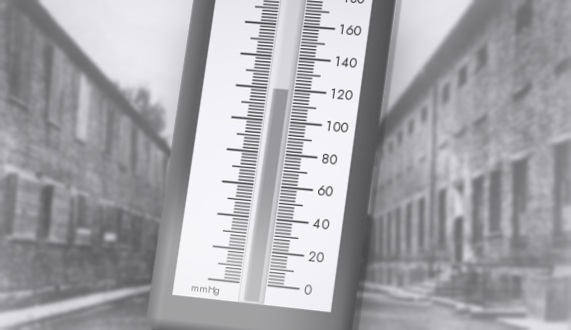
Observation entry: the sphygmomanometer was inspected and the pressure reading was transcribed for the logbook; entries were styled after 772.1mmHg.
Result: 120mmHg
